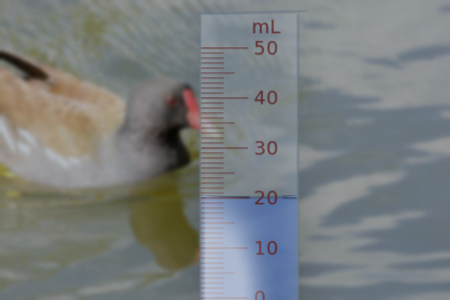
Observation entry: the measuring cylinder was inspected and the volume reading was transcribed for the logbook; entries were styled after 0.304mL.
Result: 20mL
